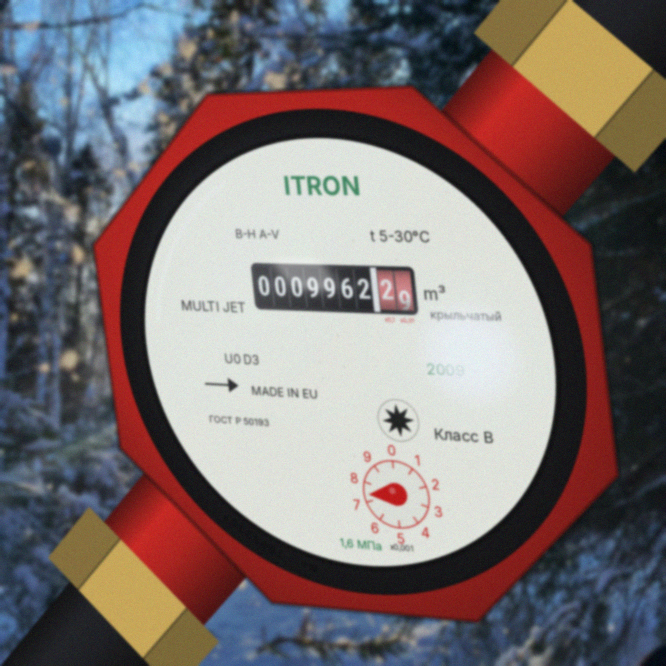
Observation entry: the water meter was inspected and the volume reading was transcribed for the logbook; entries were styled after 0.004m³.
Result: 9962.287m³
